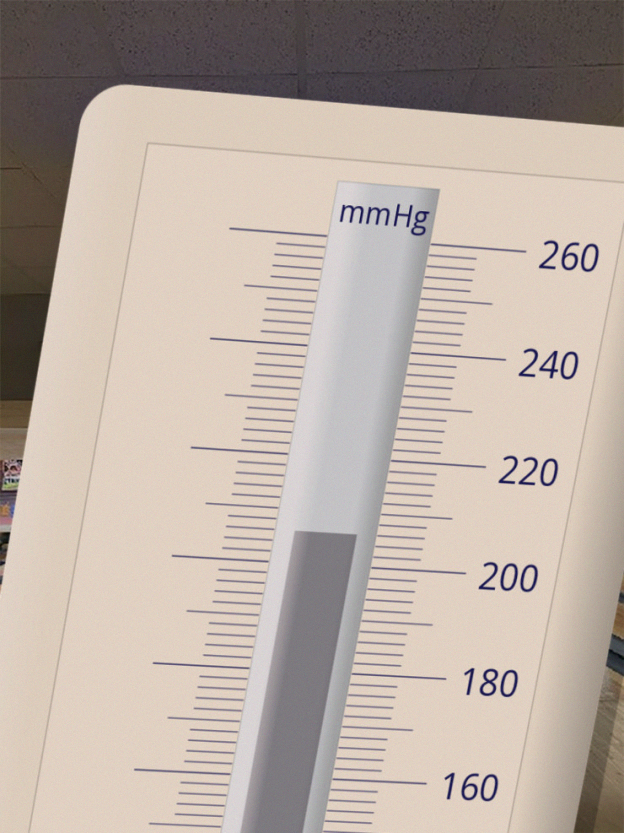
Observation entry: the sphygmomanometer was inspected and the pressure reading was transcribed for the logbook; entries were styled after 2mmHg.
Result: 206mmHg
